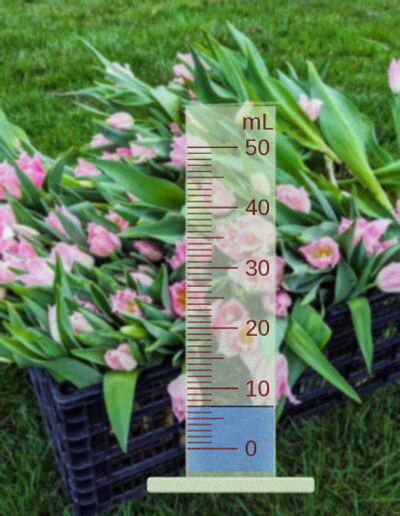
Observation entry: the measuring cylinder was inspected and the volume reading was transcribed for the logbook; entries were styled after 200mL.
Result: 7mL
